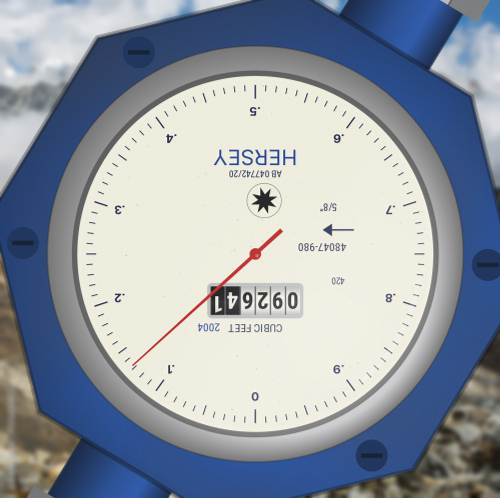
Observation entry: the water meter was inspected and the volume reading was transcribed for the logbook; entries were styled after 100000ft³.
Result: 92641.13ft³
